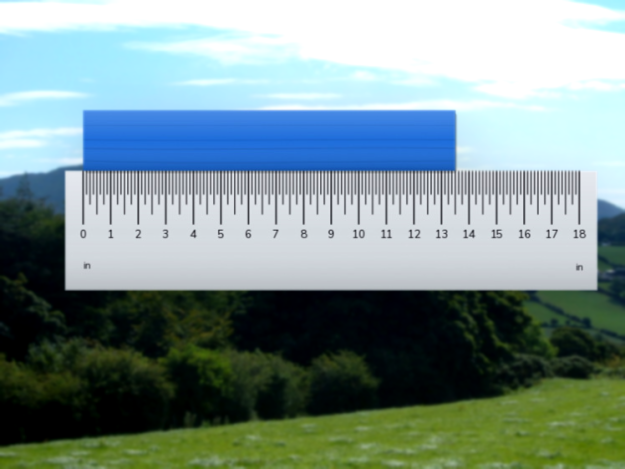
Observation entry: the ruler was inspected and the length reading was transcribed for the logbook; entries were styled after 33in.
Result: 13.5in
